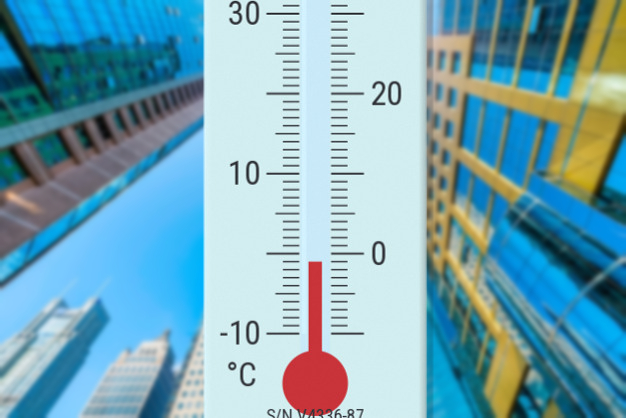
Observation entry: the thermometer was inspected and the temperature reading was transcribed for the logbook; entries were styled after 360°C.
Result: -1°C
